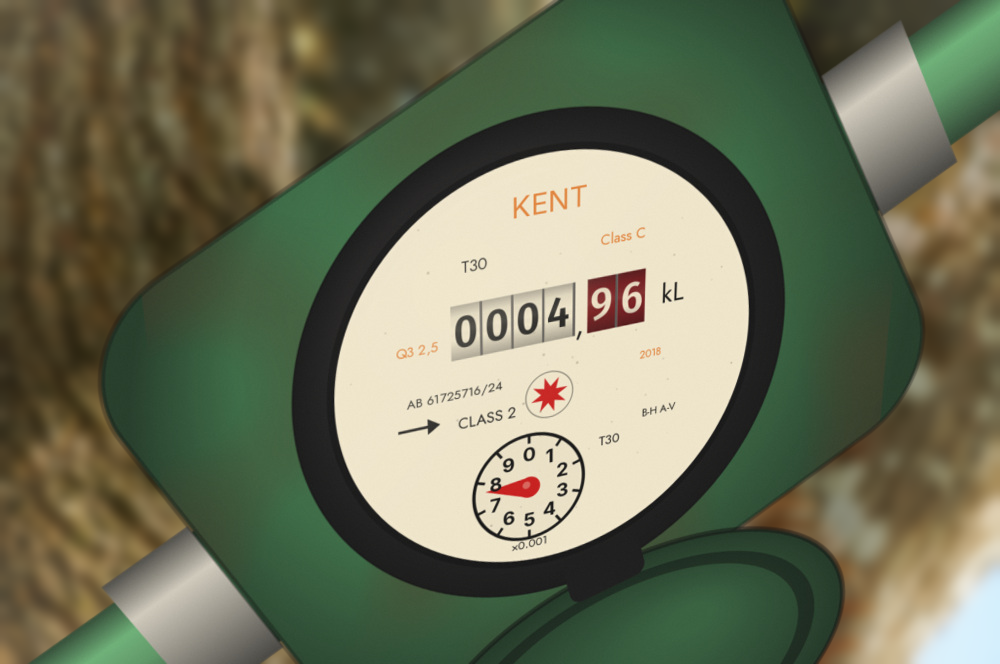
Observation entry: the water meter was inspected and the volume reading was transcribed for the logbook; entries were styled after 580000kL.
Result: 4.967kL
